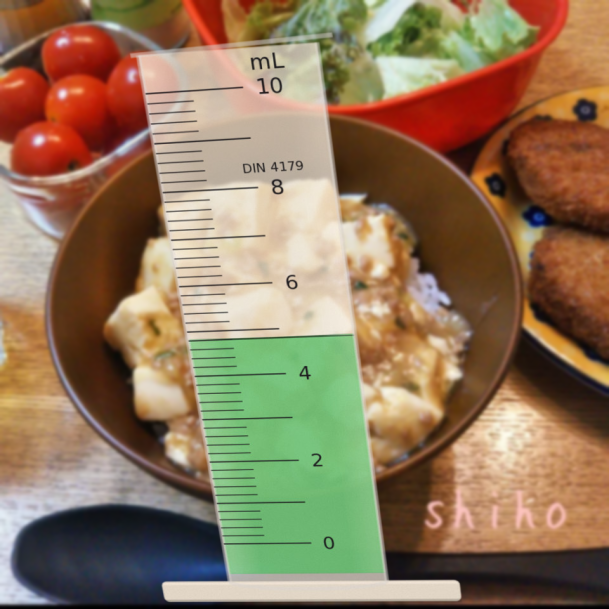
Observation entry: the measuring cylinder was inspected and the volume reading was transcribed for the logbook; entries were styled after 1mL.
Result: 4.8mL
